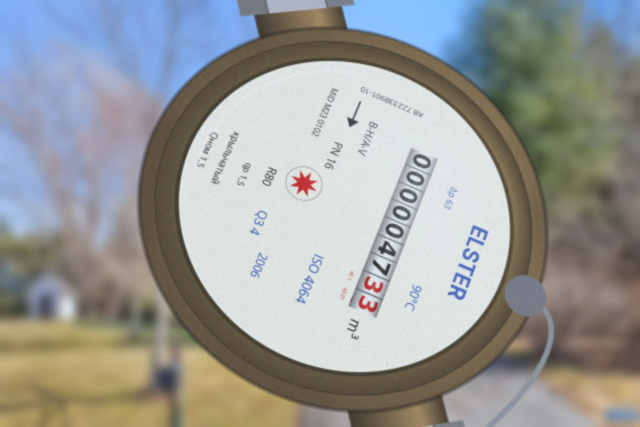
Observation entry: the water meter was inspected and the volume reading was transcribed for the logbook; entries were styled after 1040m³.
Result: 47.33m³
